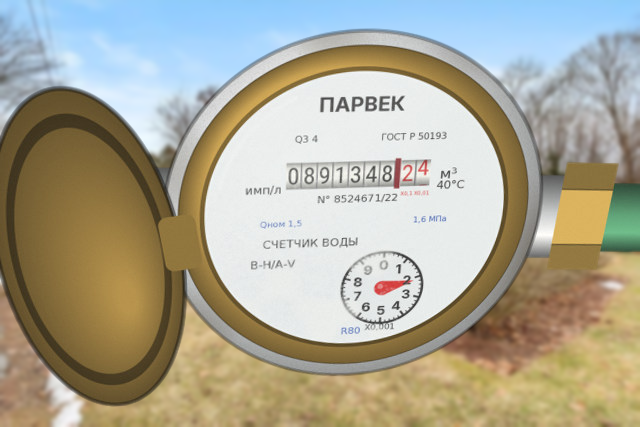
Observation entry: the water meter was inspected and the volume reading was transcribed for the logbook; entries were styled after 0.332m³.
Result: 891348.242m³
